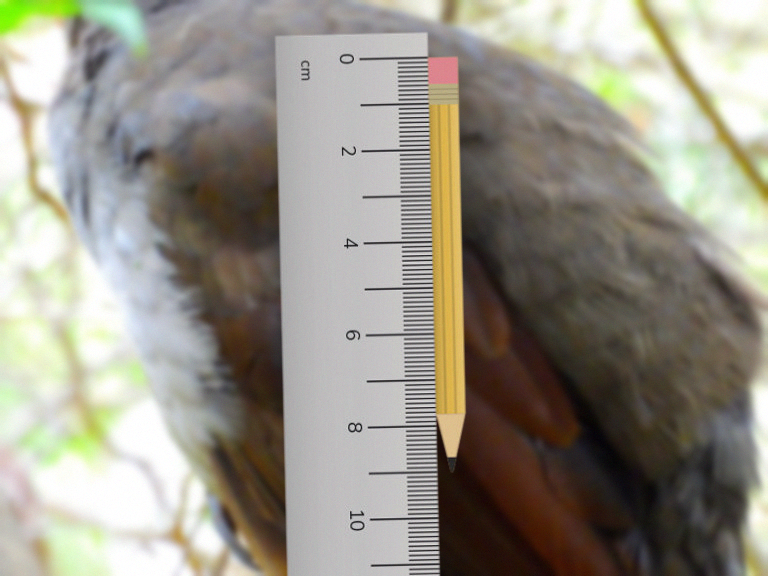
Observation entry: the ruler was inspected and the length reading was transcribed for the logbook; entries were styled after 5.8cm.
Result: 9cm
